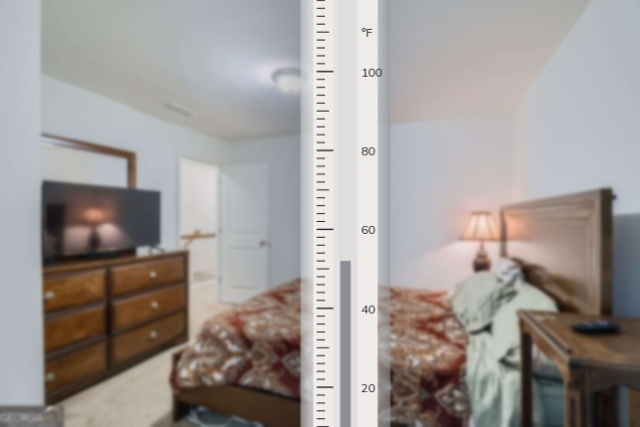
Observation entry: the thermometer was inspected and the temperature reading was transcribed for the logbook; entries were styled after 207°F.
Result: 52°F
